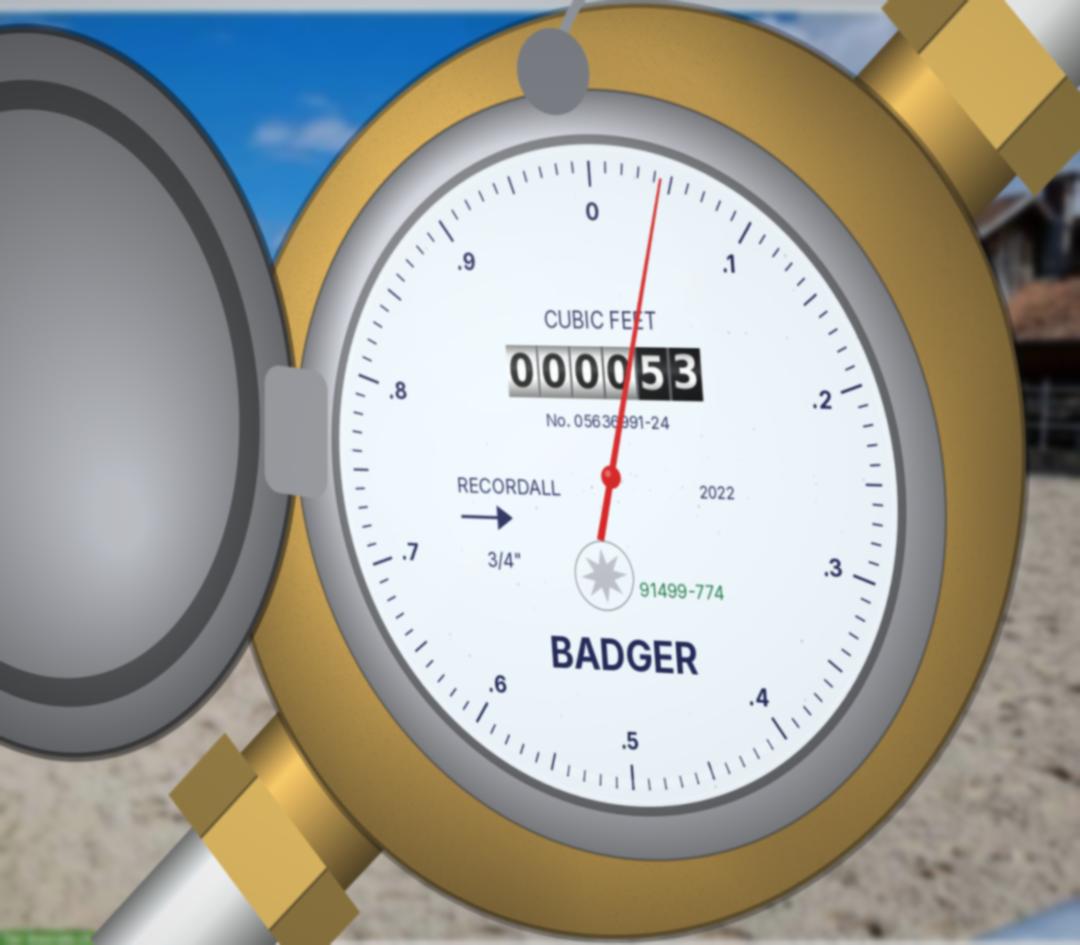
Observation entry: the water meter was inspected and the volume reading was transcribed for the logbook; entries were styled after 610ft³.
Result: 53.04ft³
